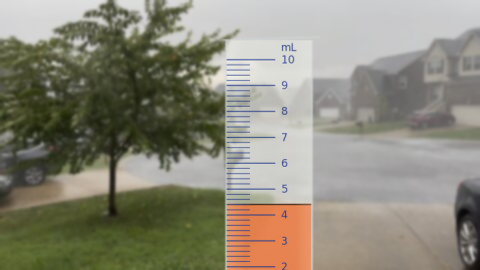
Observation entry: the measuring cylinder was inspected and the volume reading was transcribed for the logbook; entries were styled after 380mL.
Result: 4.4mL
